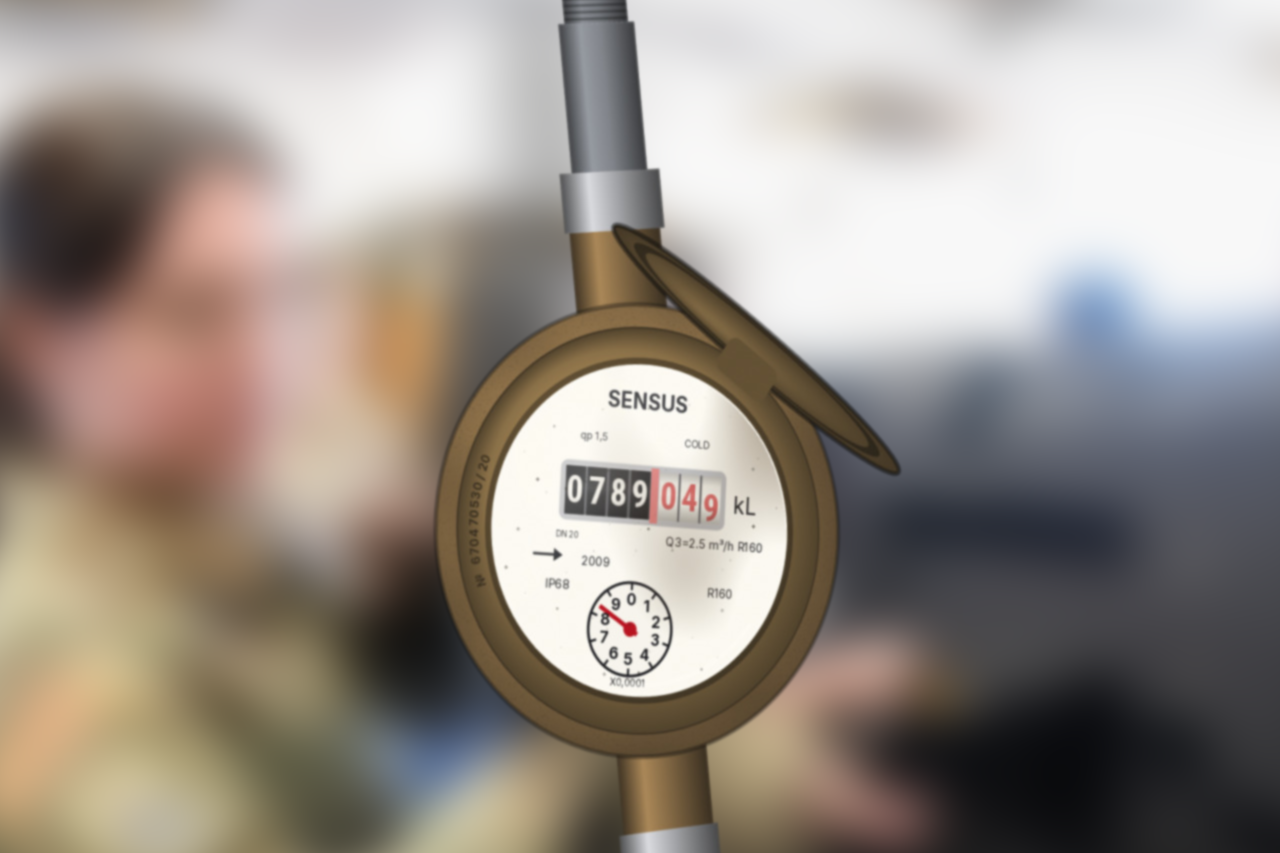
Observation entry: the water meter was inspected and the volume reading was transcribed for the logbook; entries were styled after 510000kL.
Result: 789.0488kL
